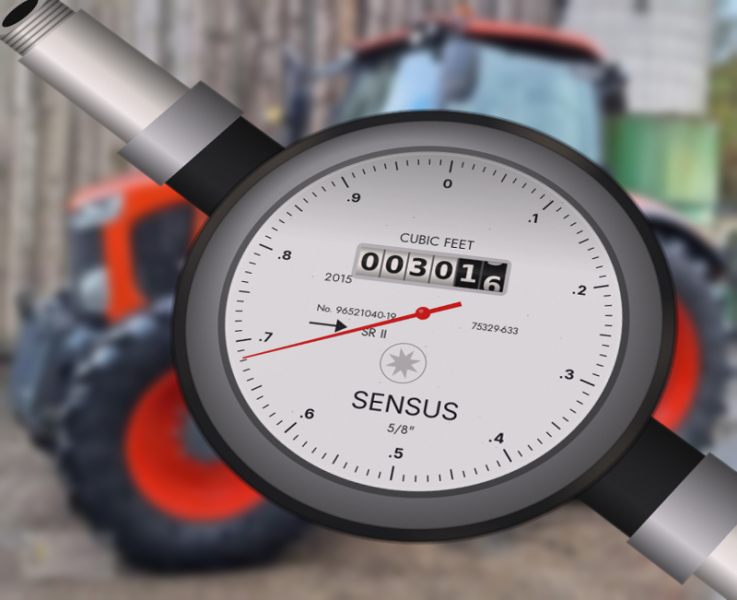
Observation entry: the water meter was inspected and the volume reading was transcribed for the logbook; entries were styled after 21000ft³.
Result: 3015.68ft³
